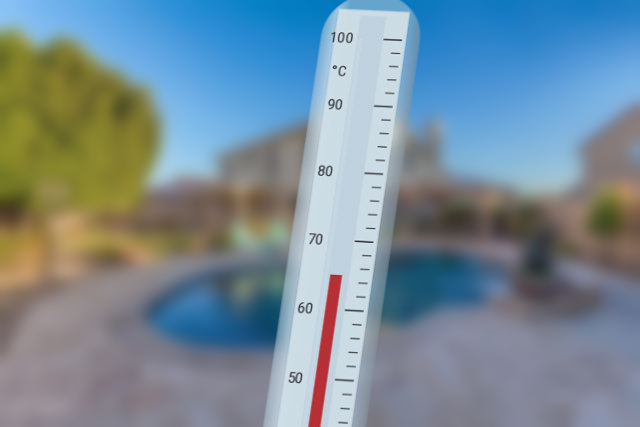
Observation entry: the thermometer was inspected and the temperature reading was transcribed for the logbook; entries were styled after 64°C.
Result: 65°C
